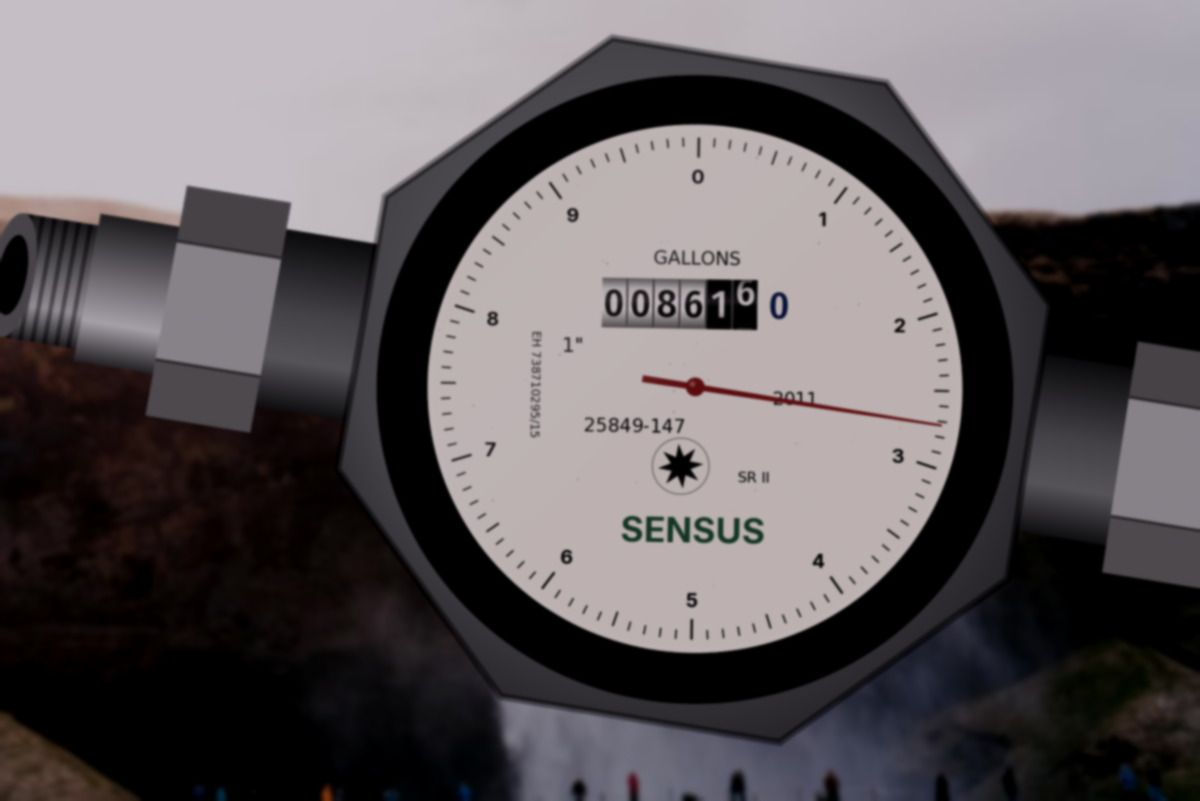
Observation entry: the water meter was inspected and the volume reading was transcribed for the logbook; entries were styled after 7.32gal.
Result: 86162.7gal
